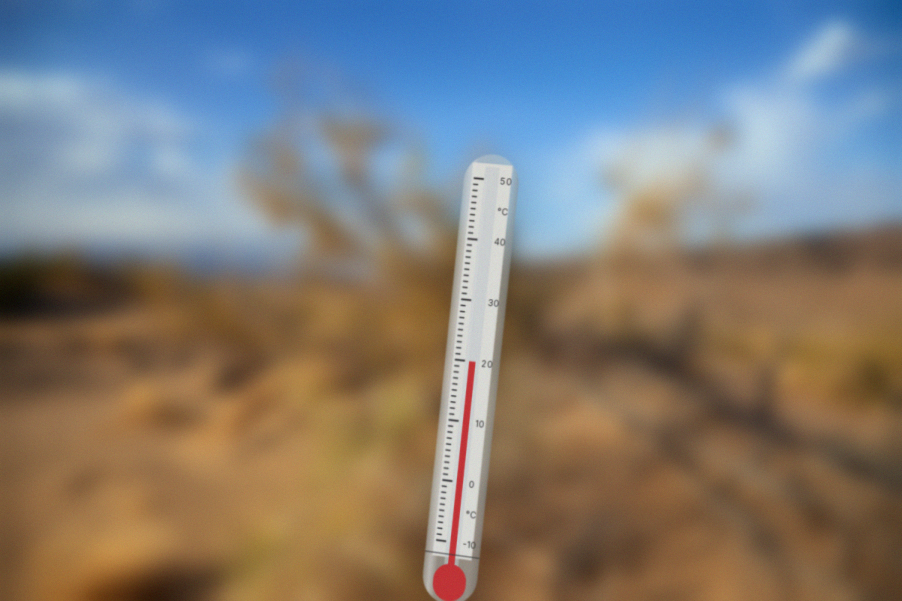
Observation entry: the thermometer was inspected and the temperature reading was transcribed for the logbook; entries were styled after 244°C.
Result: 20°C
